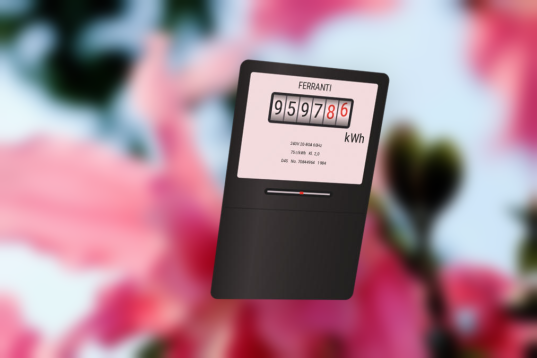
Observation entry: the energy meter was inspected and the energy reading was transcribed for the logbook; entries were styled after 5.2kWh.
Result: 9597.86kWh
